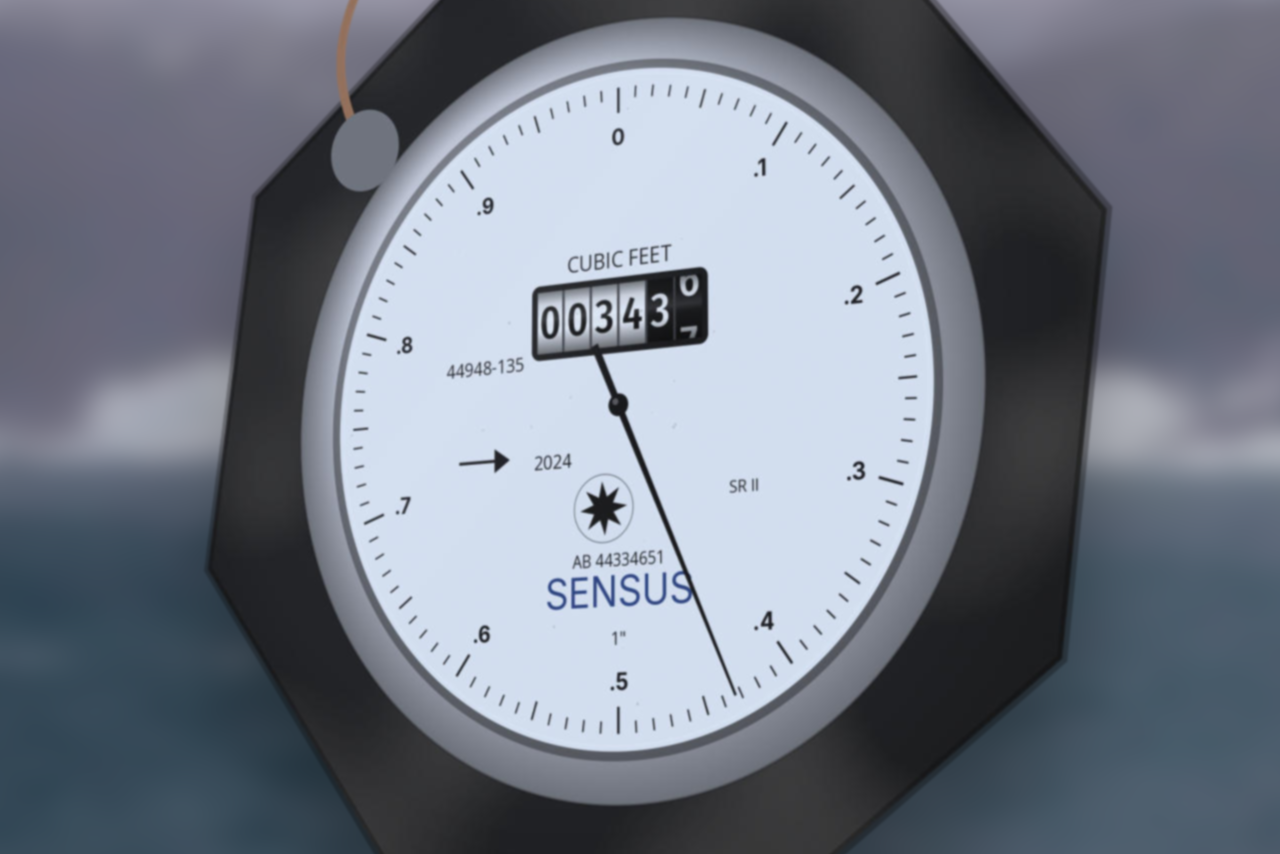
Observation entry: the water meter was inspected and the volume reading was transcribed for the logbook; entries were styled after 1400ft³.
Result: 3436.43ft³
